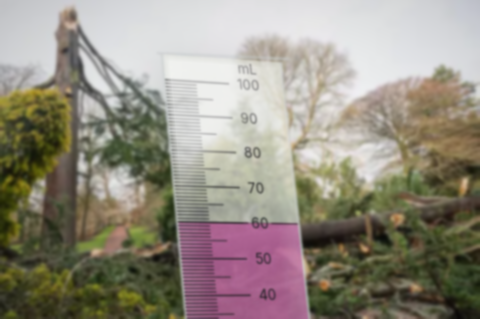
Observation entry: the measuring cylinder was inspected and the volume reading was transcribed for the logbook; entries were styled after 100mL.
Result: 60mL
